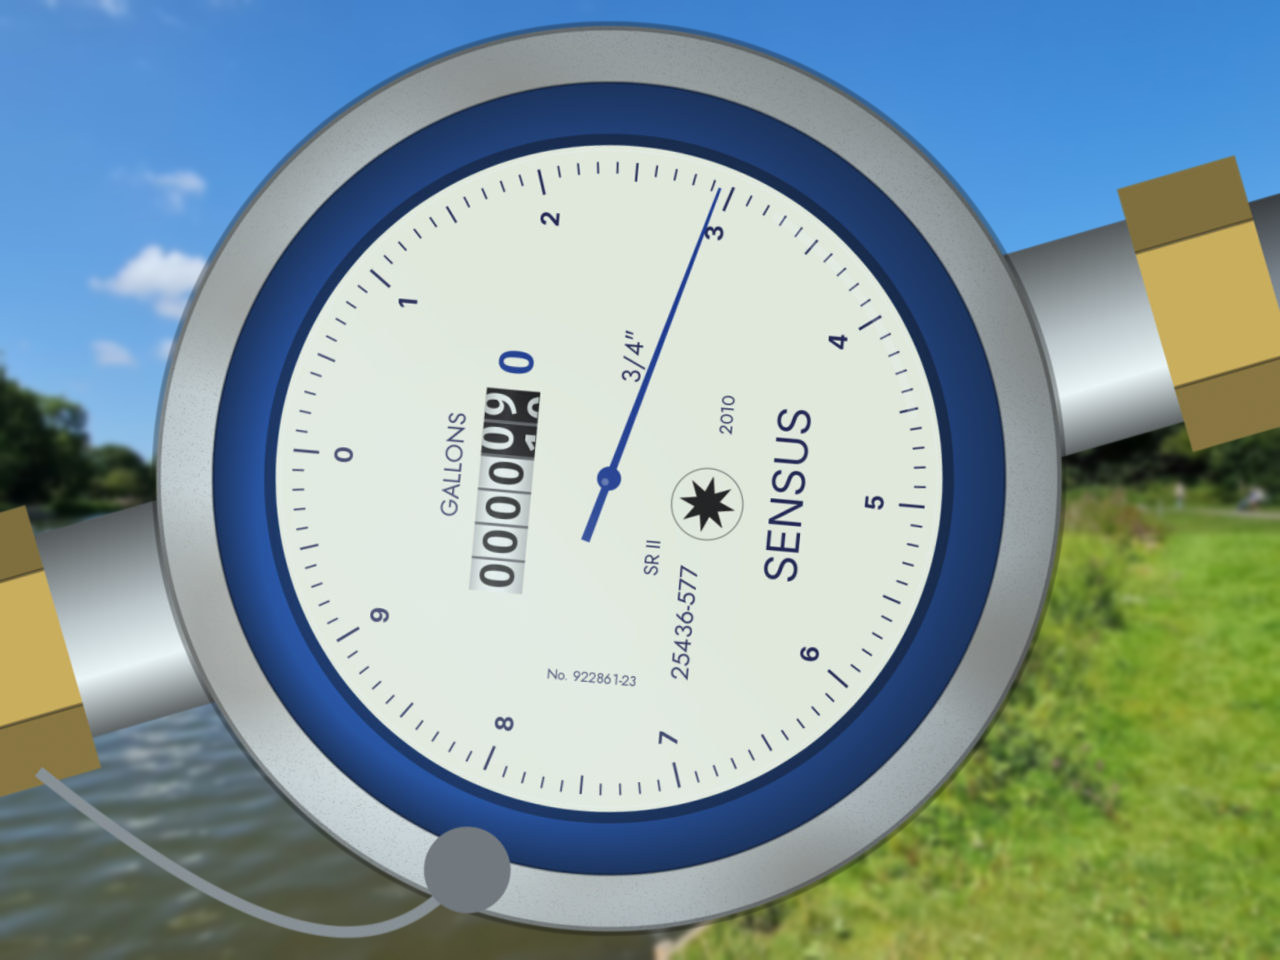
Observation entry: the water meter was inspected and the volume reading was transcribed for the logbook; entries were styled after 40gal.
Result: 92.9gal
